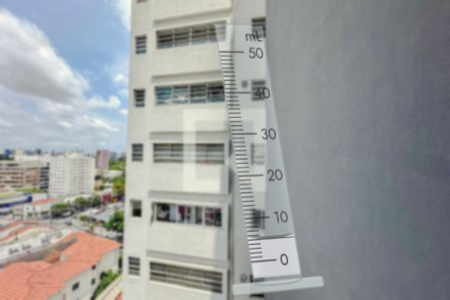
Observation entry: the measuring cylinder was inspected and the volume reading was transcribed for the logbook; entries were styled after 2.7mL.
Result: 5mL
